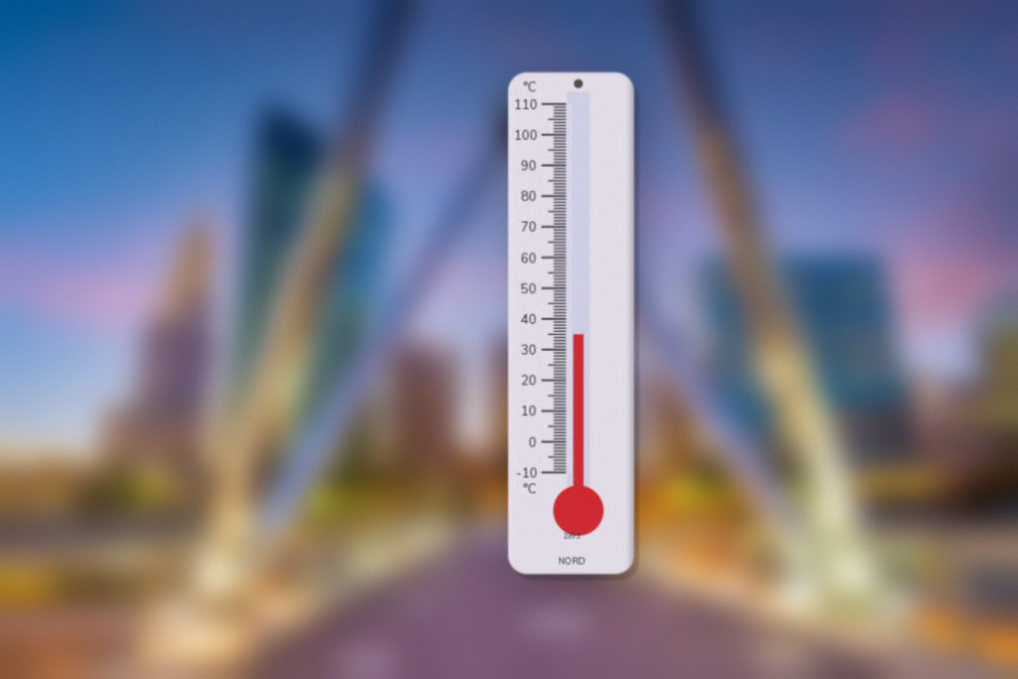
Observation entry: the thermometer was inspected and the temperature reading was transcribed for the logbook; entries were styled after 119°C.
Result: 35°C
